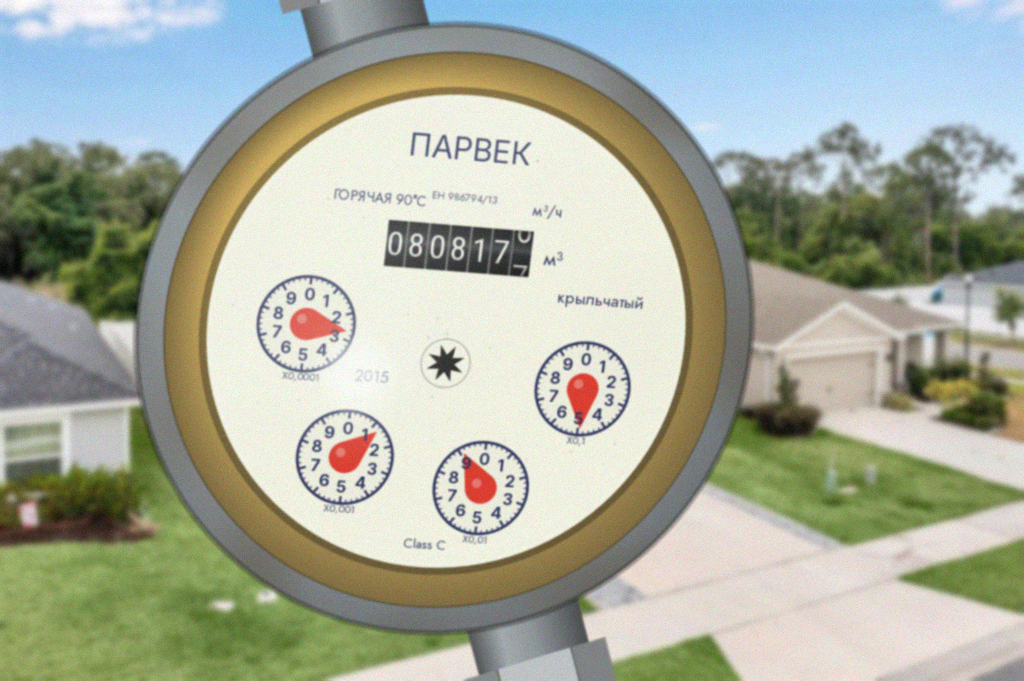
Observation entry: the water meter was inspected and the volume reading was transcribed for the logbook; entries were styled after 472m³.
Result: 808176.4912m³
